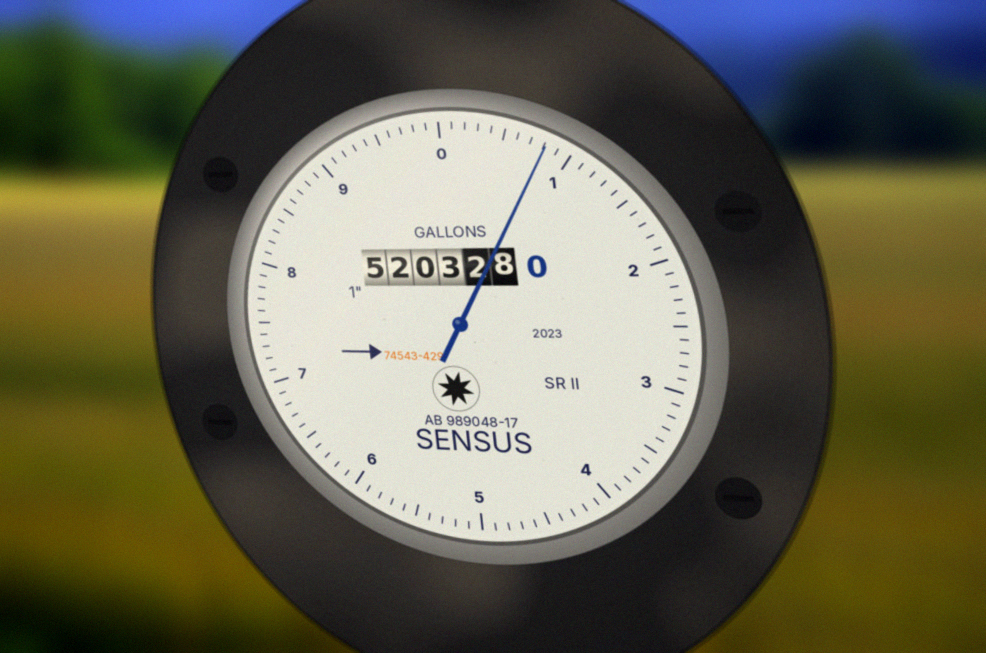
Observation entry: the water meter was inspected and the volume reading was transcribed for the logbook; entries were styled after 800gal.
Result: 5203280.8gal
